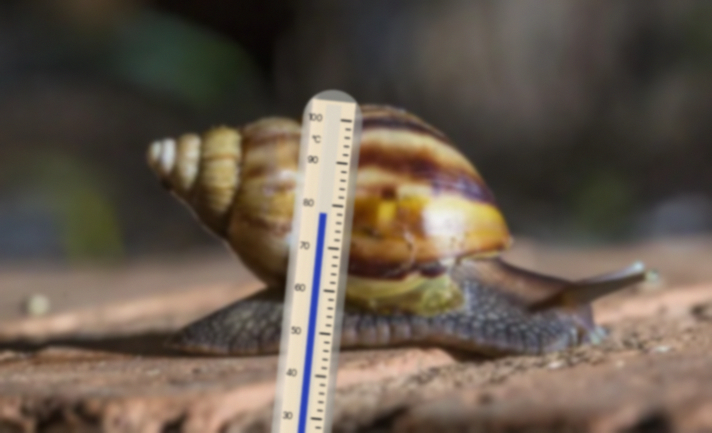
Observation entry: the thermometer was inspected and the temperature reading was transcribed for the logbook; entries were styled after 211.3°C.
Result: 78°C
